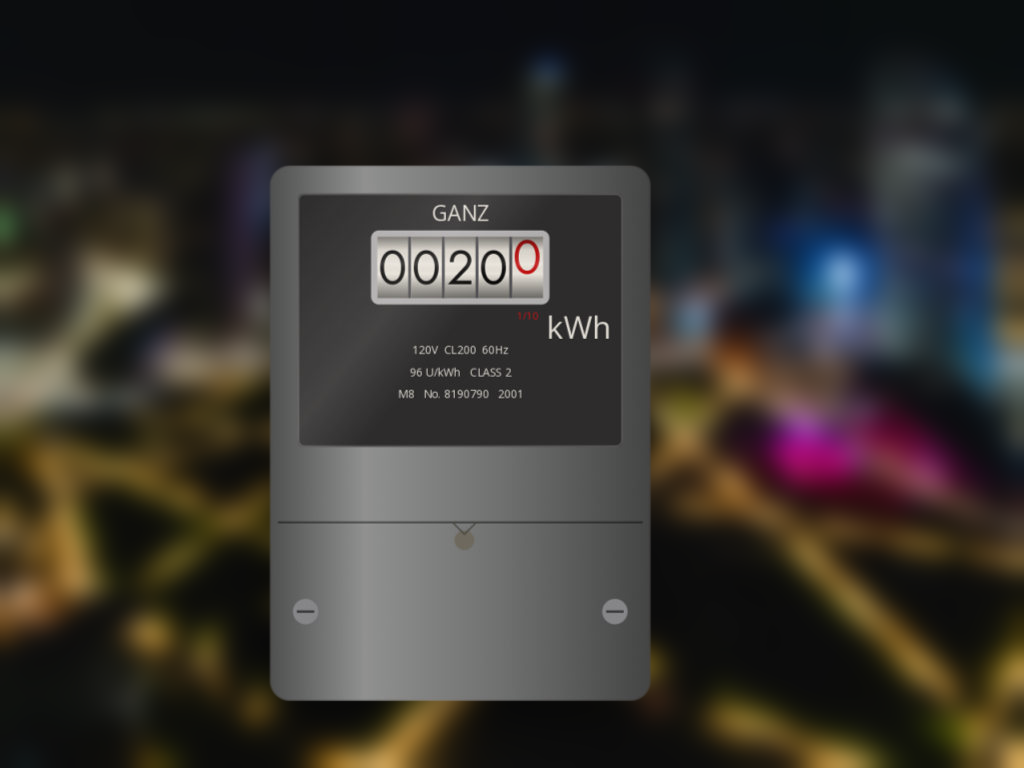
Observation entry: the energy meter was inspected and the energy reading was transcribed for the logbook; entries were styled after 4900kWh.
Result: 20.0kWh
